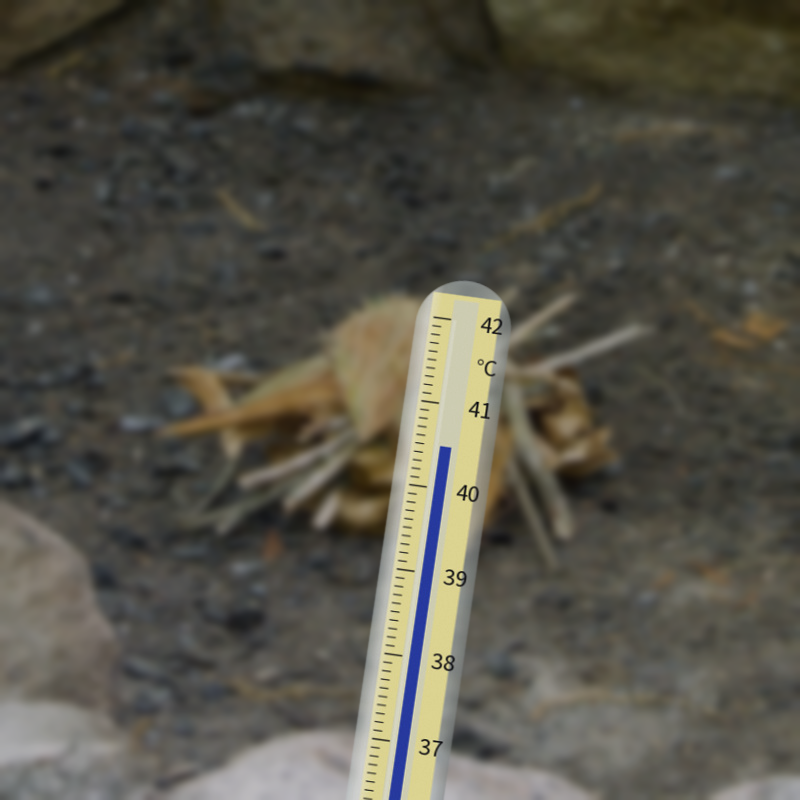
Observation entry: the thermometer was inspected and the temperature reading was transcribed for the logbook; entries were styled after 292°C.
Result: 40.5°C
